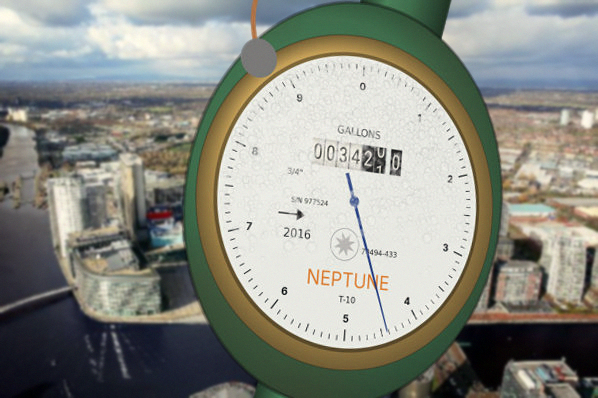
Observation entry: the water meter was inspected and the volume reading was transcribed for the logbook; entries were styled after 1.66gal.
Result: 34204.4gal
